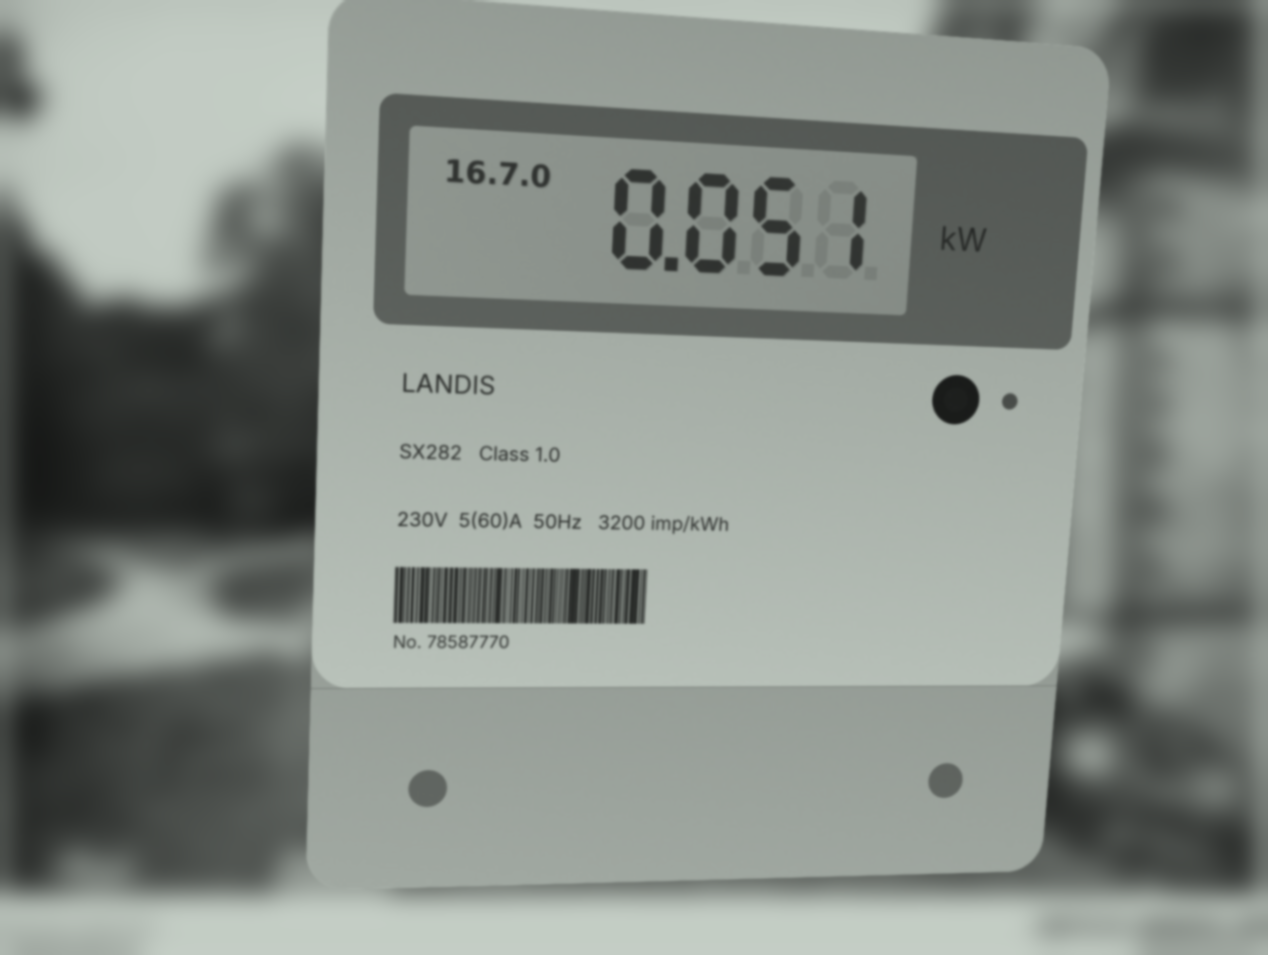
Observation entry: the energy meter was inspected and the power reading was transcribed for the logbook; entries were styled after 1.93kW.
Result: 0.051kW
